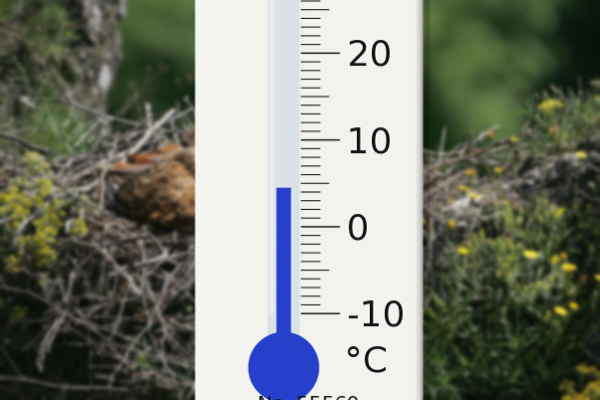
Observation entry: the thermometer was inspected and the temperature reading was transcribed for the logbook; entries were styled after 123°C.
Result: 4.5°C
